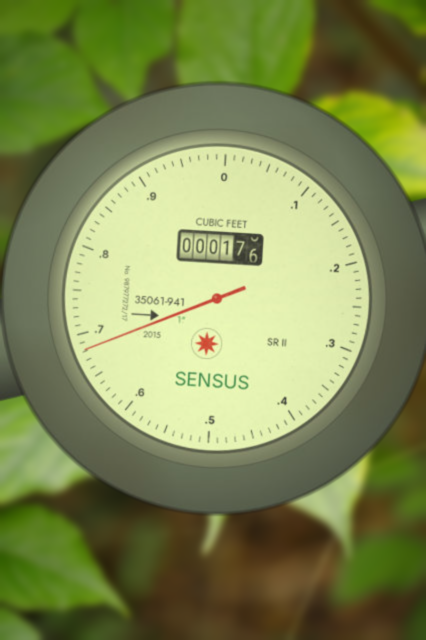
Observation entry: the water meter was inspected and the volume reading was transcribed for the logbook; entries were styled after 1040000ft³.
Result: 175.68ft³
